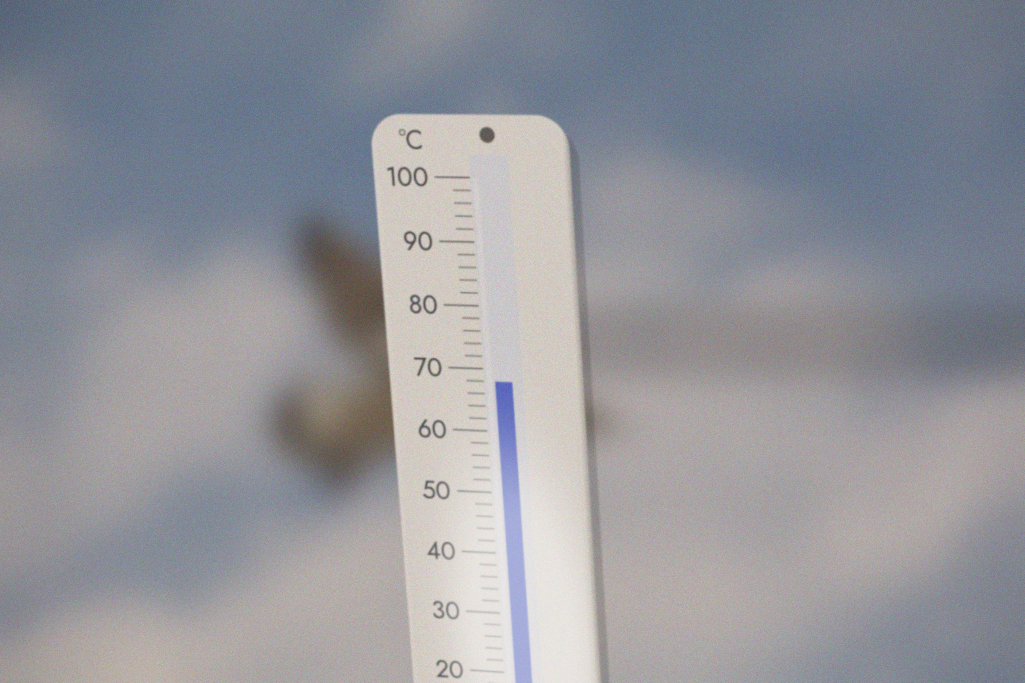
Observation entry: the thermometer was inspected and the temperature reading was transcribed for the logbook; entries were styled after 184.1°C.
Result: 68°C
